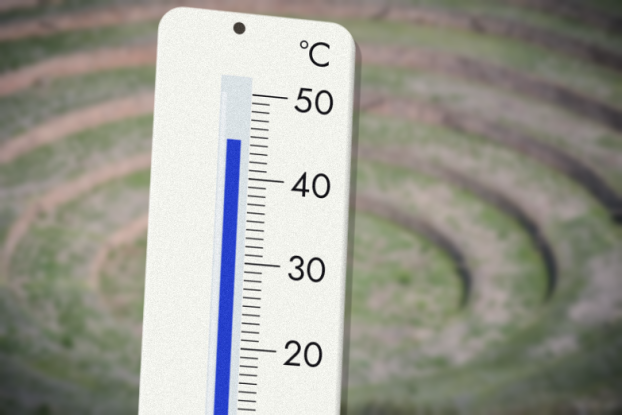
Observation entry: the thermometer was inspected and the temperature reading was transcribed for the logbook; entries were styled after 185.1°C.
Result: 44.5°C
